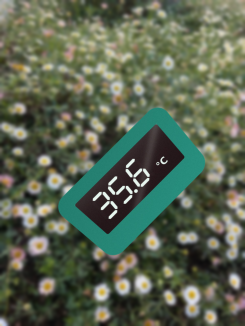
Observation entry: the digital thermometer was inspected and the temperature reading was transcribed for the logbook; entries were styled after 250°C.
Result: 35.6°C
